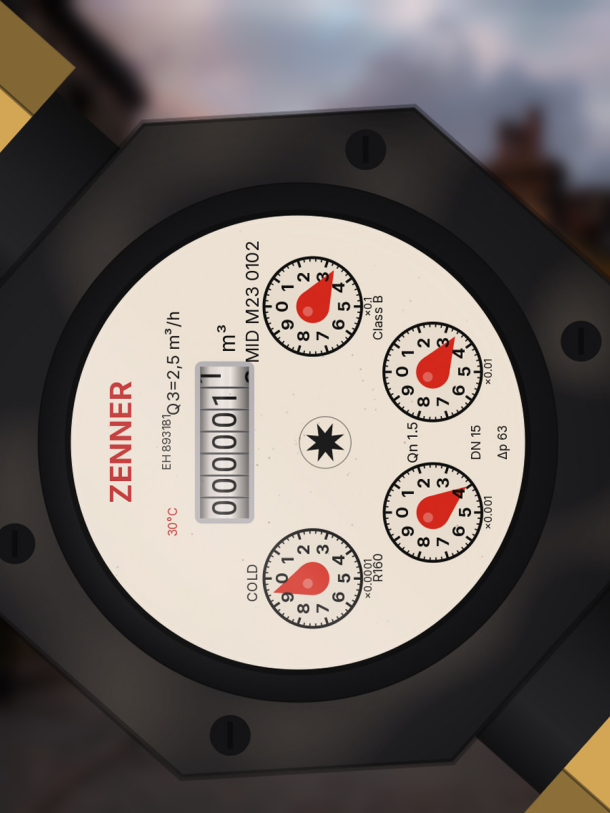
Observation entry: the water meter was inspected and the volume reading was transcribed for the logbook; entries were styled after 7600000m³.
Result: 11.3339m³
